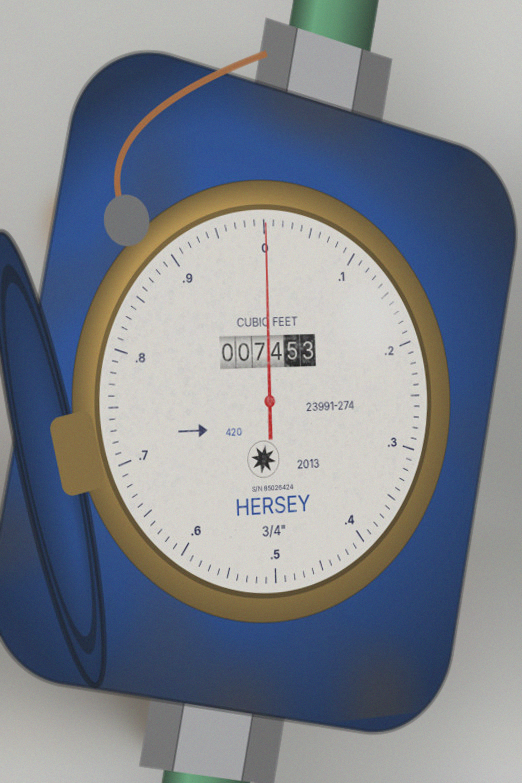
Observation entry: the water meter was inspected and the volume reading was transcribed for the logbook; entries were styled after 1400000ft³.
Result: 7453.00ft³
